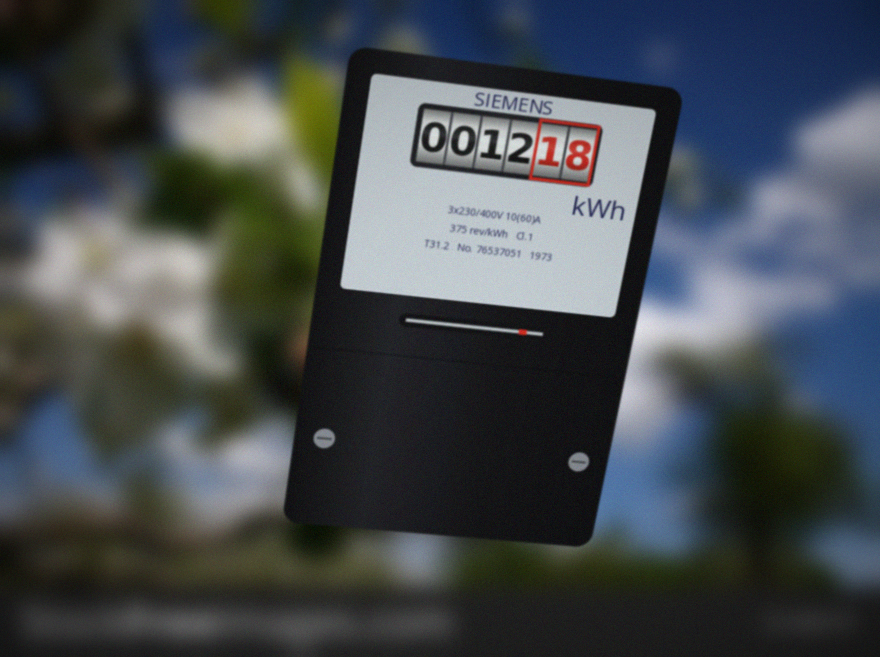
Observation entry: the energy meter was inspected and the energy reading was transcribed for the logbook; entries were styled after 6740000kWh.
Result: 12.18kWh
